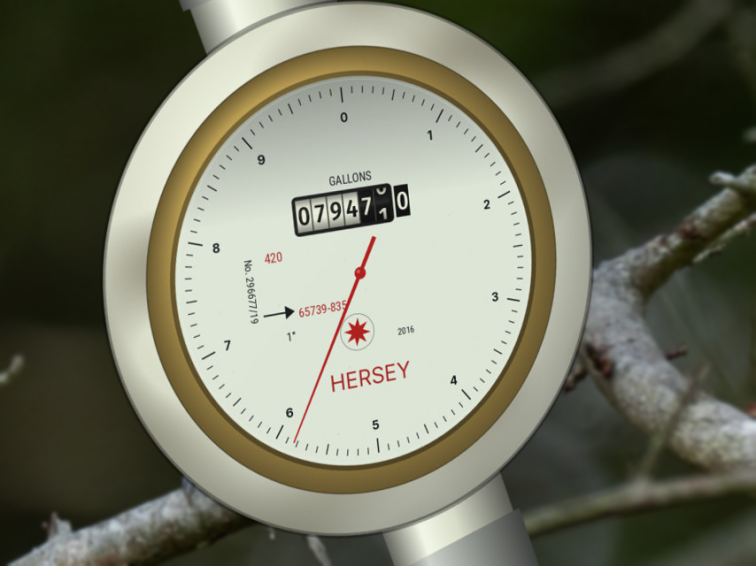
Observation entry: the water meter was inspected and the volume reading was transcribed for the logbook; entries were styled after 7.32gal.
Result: 794705.8gal
